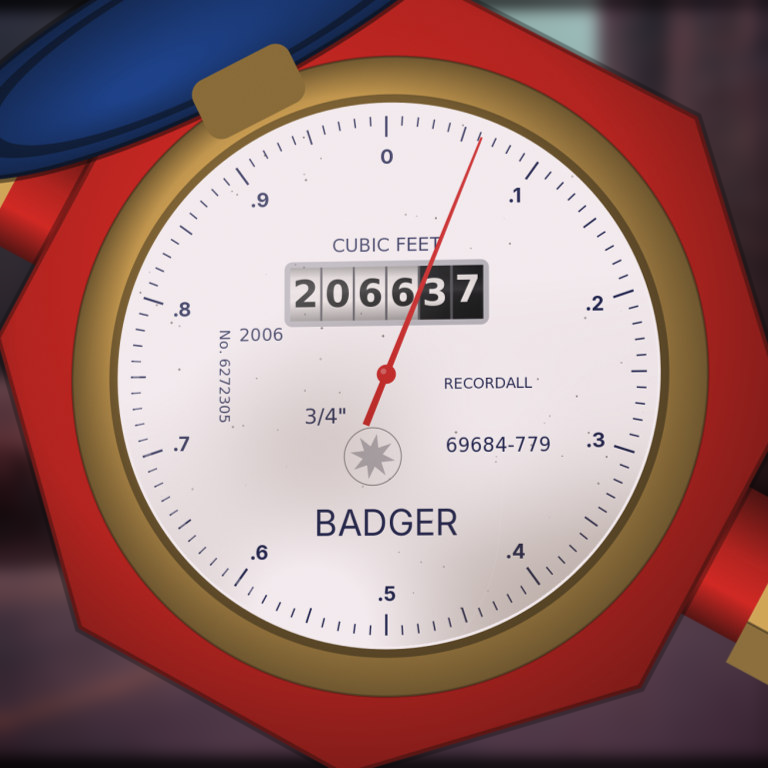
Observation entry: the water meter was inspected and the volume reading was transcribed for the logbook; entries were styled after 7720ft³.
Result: 206637.06ft³
